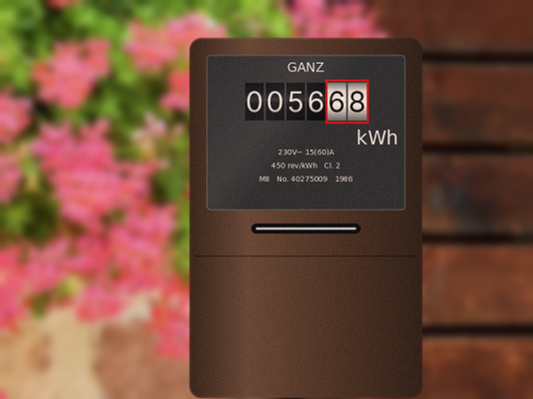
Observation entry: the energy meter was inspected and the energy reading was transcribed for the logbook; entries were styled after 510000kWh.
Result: 56.68kWh
